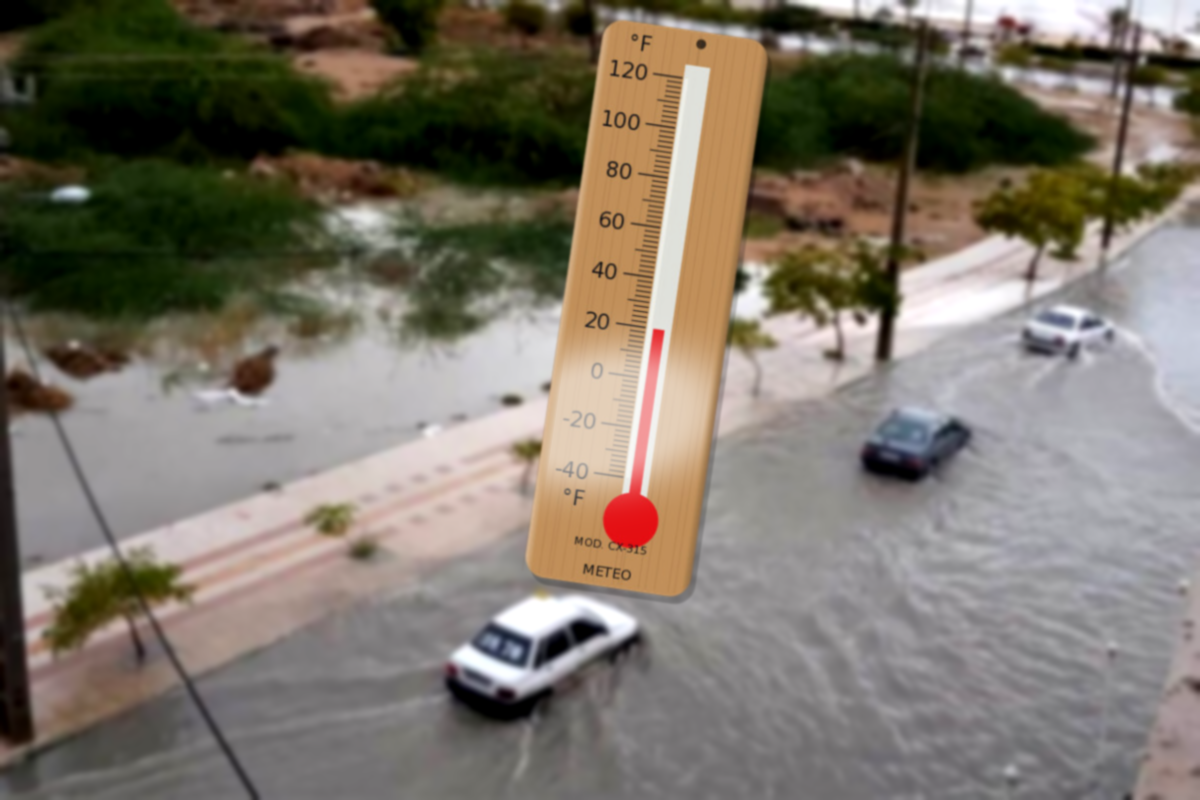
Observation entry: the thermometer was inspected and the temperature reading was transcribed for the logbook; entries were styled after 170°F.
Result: 20°F
